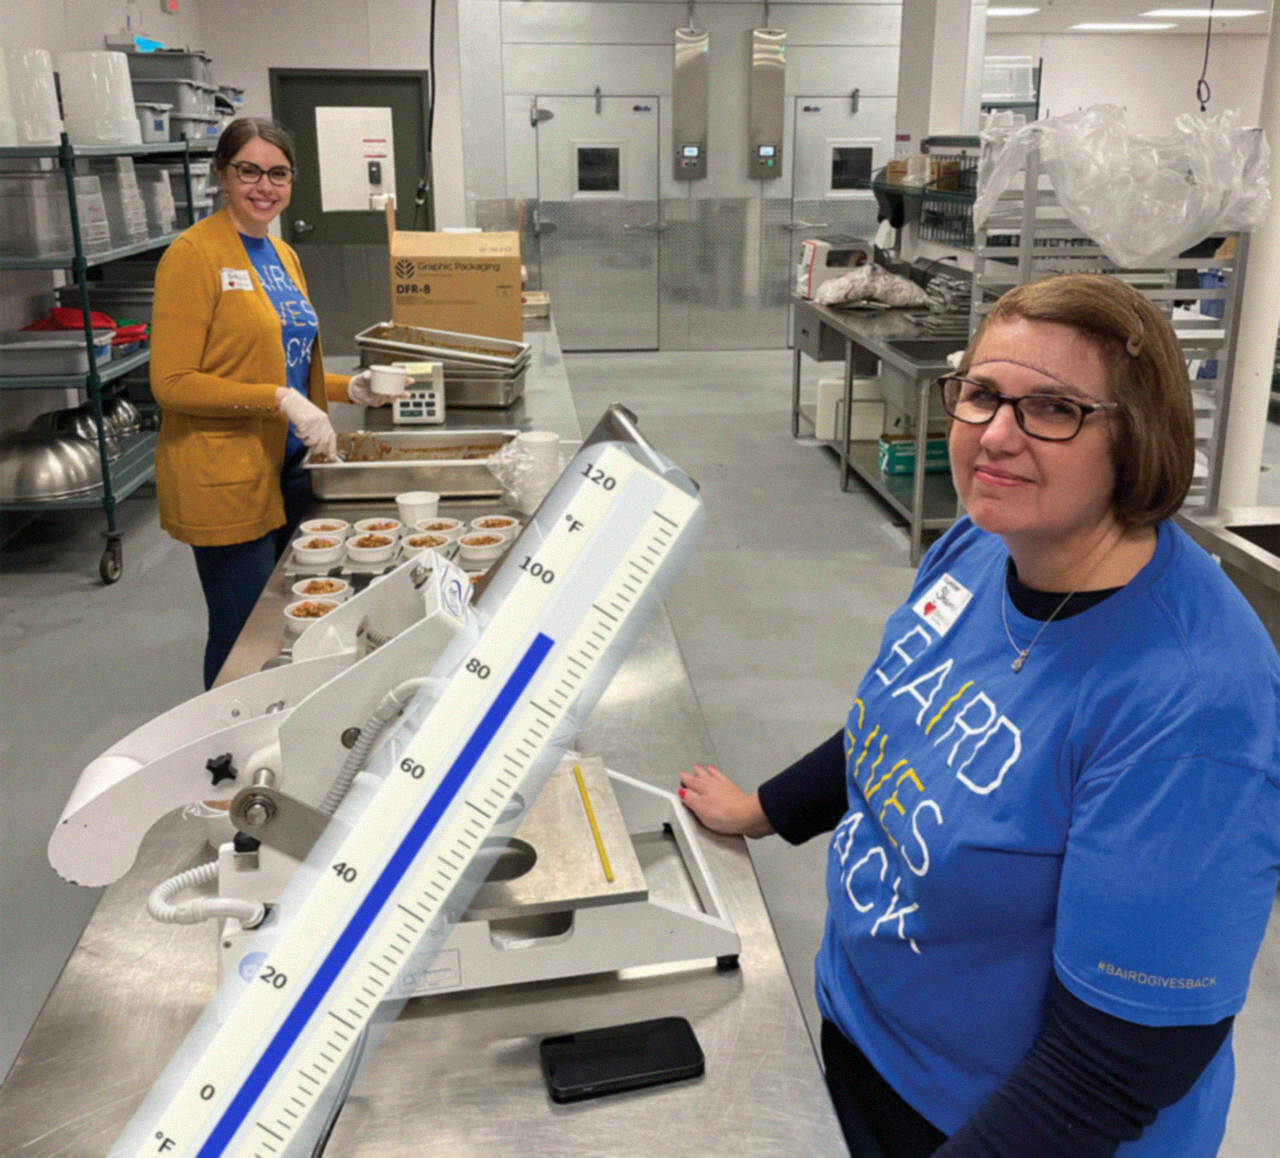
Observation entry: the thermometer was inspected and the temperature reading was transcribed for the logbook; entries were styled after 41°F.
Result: 91°F
